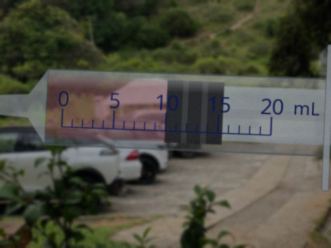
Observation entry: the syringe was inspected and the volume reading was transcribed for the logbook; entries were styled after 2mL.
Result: 10mL
